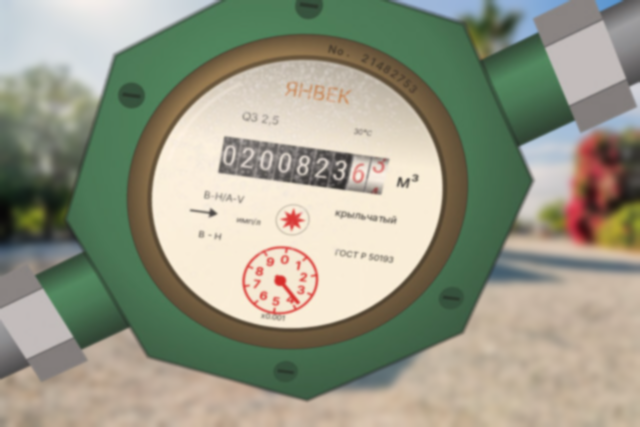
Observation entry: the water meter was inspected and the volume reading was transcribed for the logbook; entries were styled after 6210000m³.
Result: 200823.633m³
